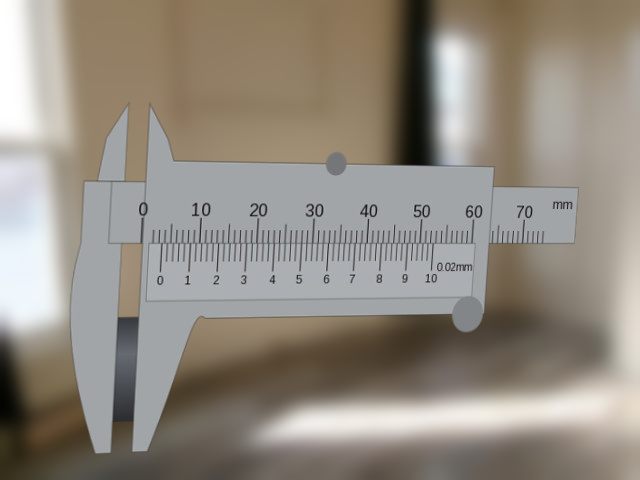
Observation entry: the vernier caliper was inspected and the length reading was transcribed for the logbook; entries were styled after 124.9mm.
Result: 3.5mm
